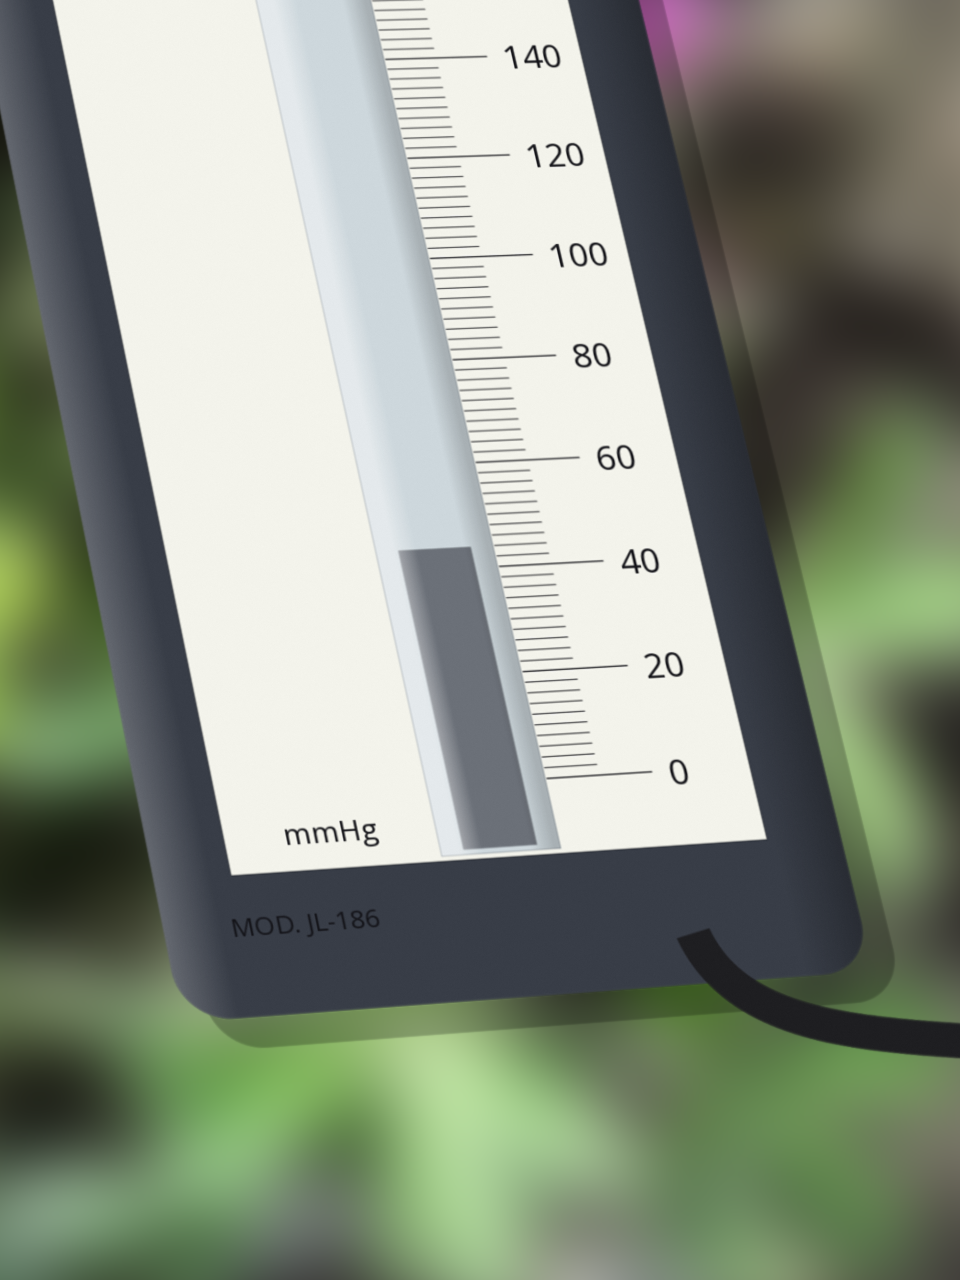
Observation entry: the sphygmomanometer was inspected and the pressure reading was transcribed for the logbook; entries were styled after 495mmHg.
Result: 44mmHg
